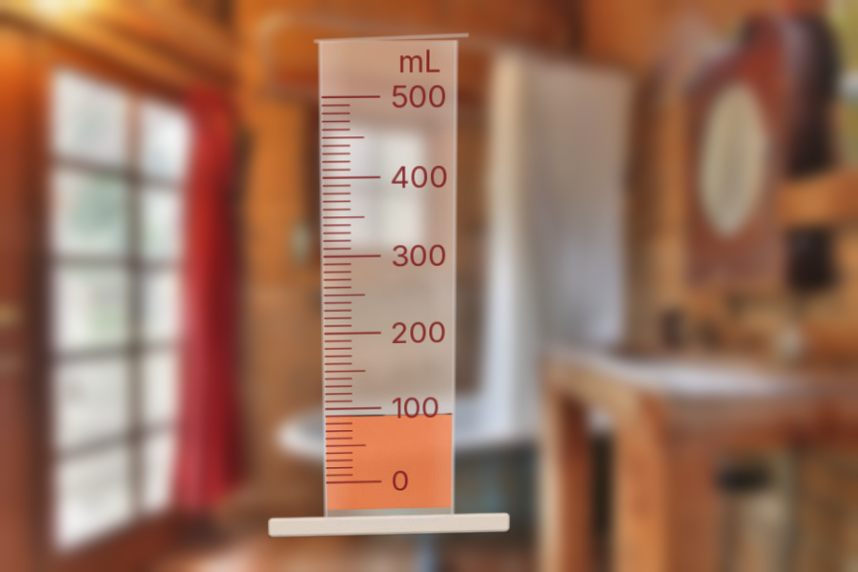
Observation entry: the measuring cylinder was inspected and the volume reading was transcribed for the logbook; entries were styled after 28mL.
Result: 90mL
